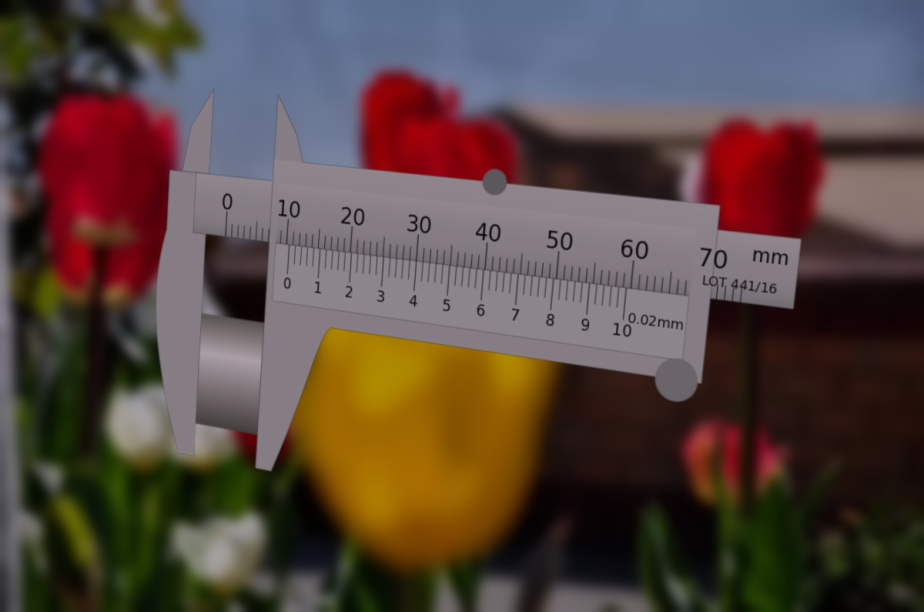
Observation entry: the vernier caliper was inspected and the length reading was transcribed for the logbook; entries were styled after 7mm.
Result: 10.4mm
